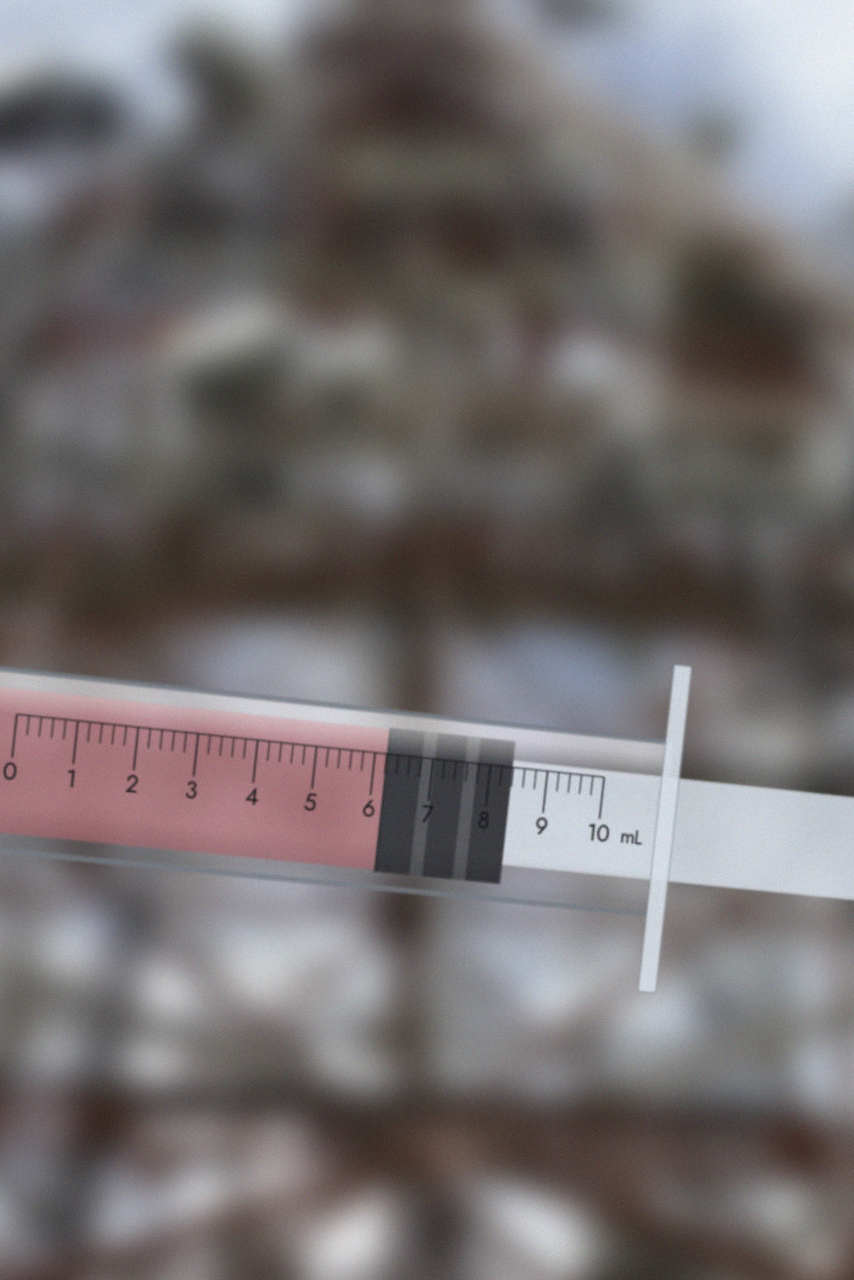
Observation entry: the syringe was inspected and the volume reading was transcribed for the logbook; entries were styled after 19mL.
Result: 6.2mL
